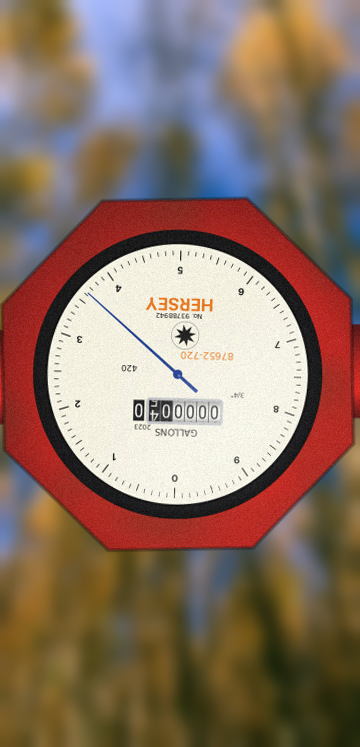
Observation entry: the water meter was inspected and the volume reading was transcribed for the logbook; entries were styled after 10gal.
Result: 43.6gal
